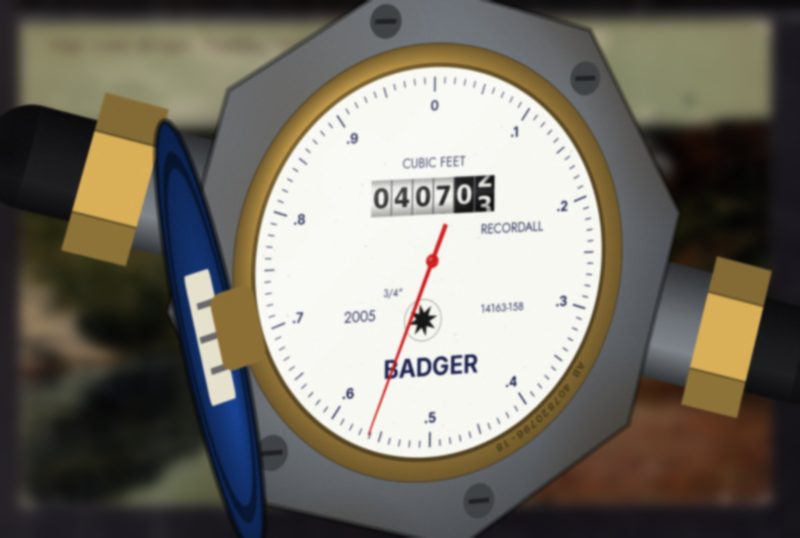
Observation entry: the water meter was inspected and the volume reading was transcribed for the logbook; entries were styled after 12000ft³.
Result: 40702.56ft³
